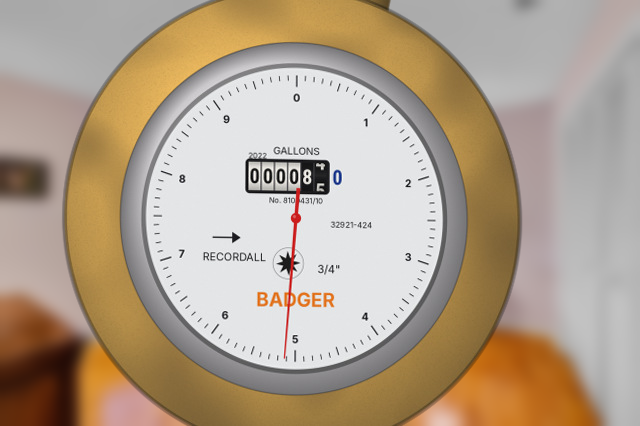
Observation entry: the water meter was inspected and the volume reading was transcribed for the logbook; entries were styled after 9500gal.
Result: 845.1gal
